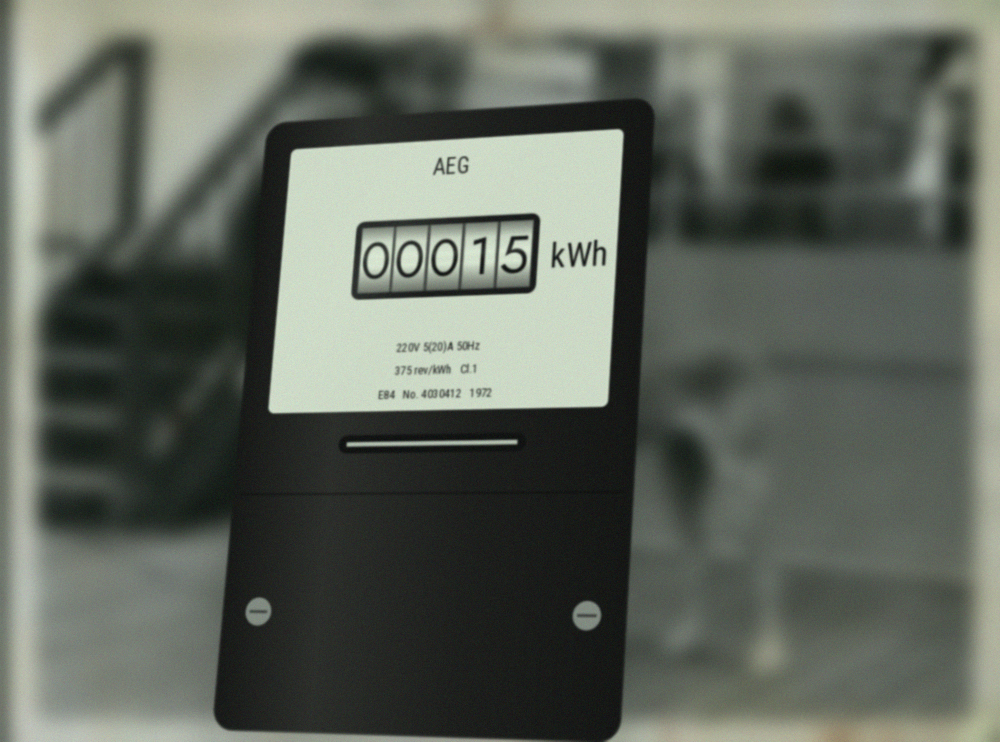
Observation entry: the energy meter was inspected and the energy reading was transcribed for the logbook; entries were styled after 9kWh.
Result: 15kWh
